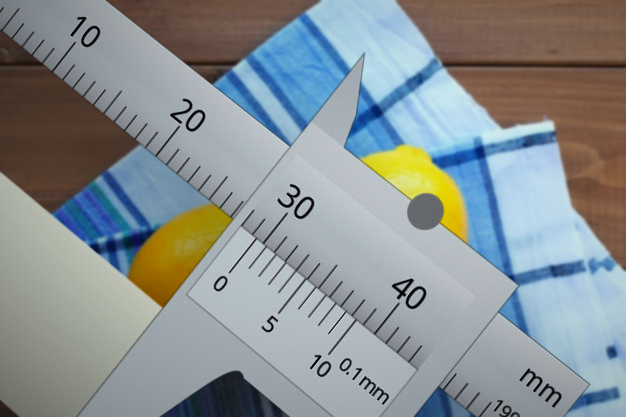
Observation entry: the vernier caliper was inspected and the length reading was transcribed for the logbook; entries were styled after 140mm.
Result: 29.4mm
